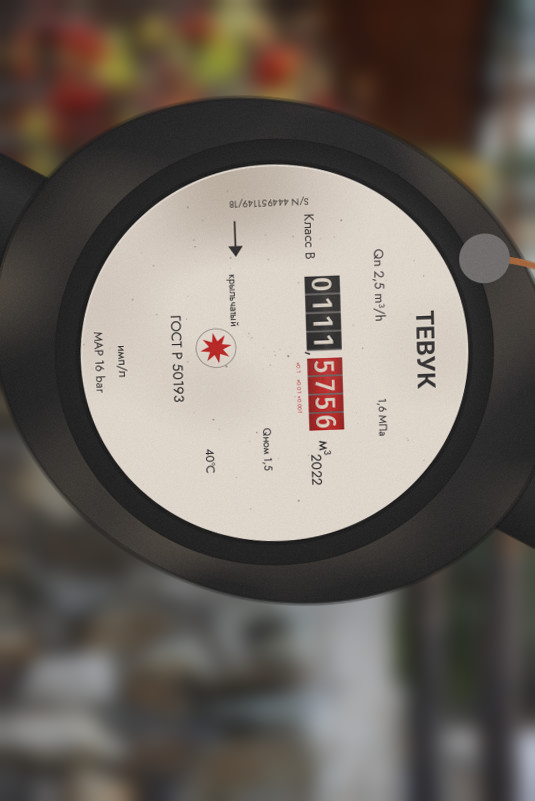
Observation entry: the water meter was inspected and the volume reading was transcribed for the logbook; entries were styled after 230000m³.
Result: 111.5756m³
